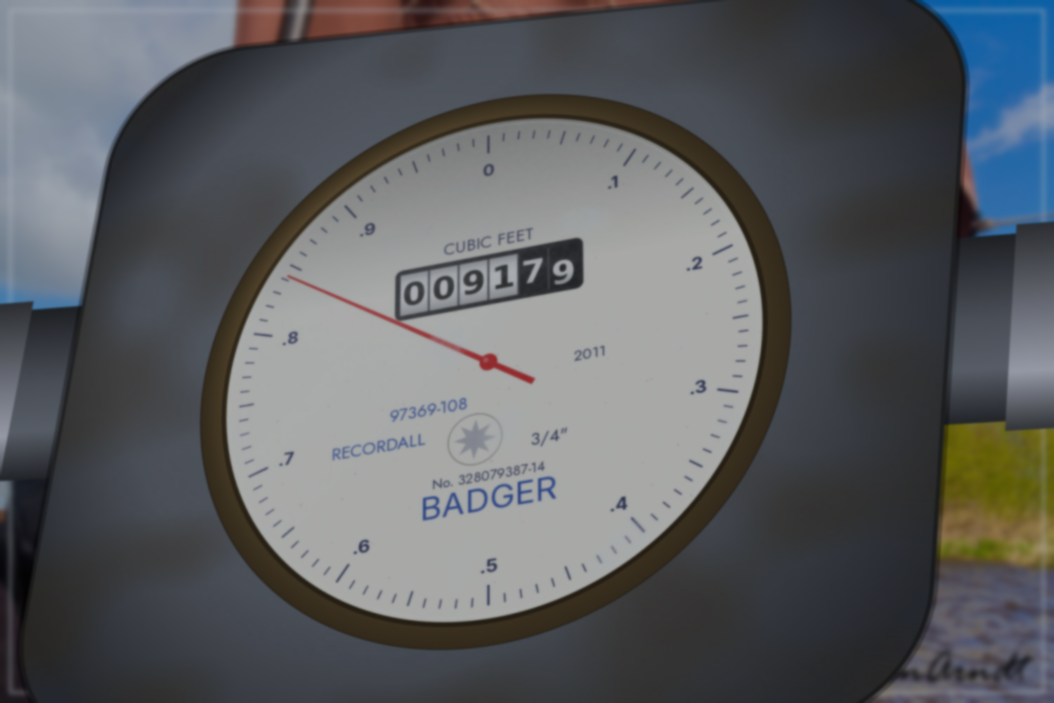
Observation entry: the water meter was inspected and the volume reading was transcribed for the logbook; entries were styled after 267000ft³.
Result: 9178.84ft³
